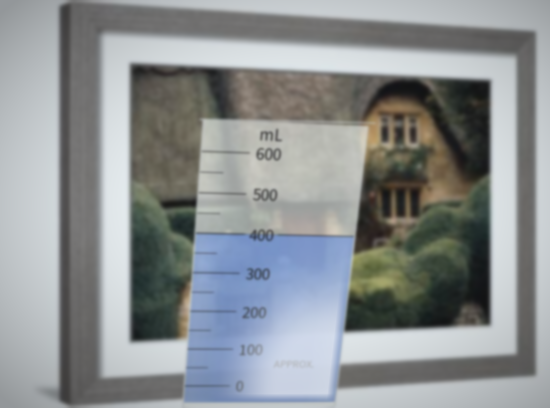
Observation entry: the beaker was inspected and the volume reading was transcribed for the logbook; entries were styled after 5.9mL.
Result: 400mL
